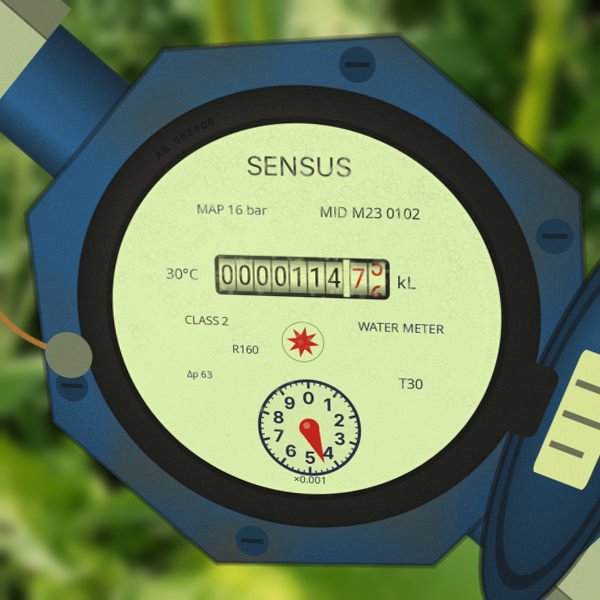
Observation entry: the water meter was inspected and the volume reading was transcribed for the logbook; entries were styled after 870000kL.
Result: 114.754kL
